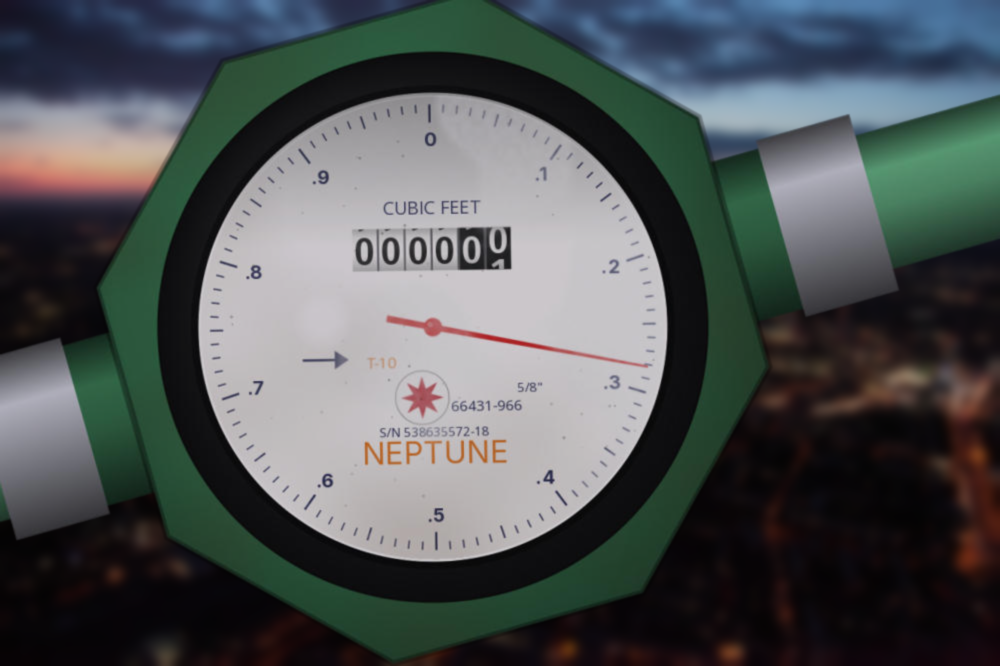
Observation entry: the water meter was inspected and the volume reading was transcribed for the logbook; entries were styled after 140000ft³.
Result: 0.28ft³
